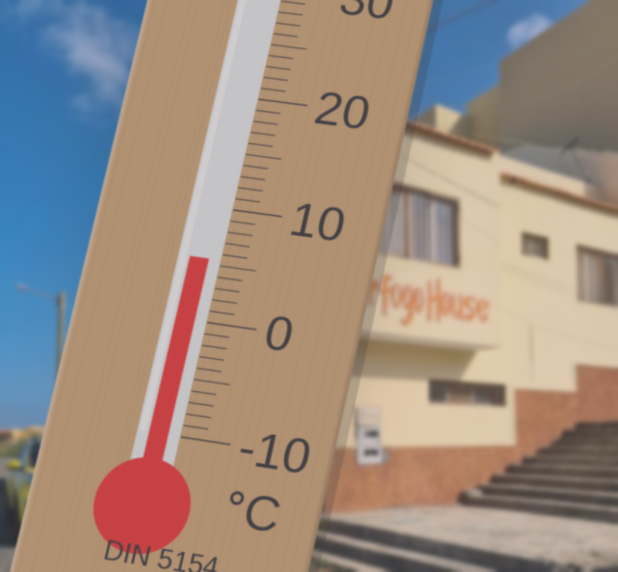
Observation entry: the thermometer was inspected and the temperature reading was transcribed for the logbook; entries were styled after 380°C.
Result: 5.5°C
